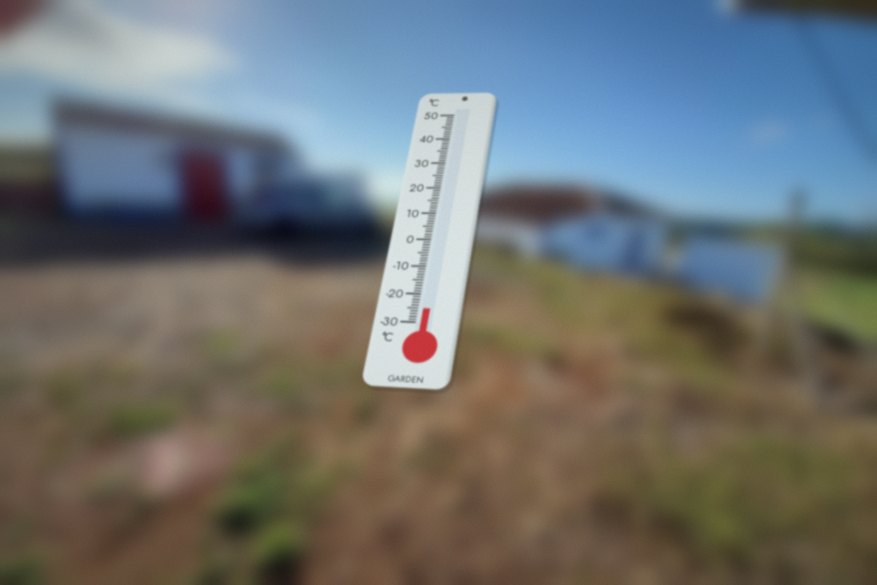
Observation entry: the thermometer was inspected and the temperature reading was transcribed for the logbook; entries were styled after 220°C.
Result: -25°C
